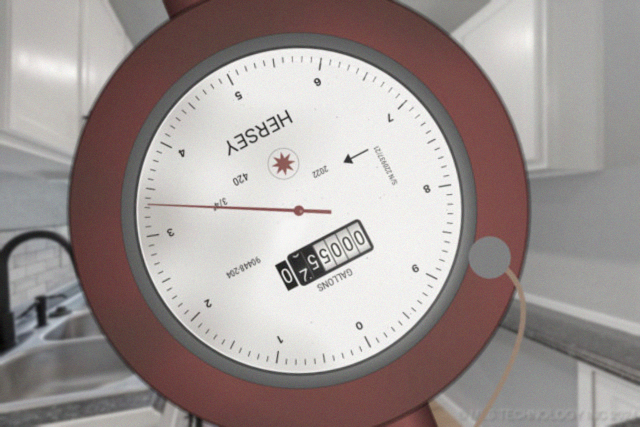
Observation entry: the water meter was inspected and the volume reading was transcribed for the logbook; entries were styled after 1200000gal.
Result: 5523.3gal
